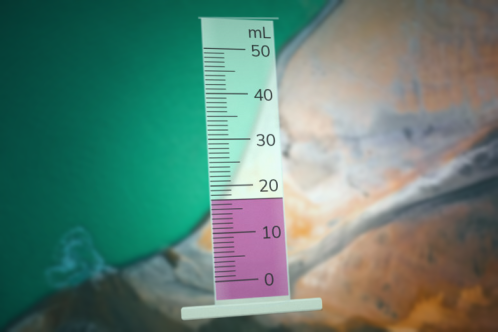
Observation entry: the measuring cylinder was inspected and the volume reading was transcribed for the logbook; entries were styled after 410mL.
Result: 17mL
